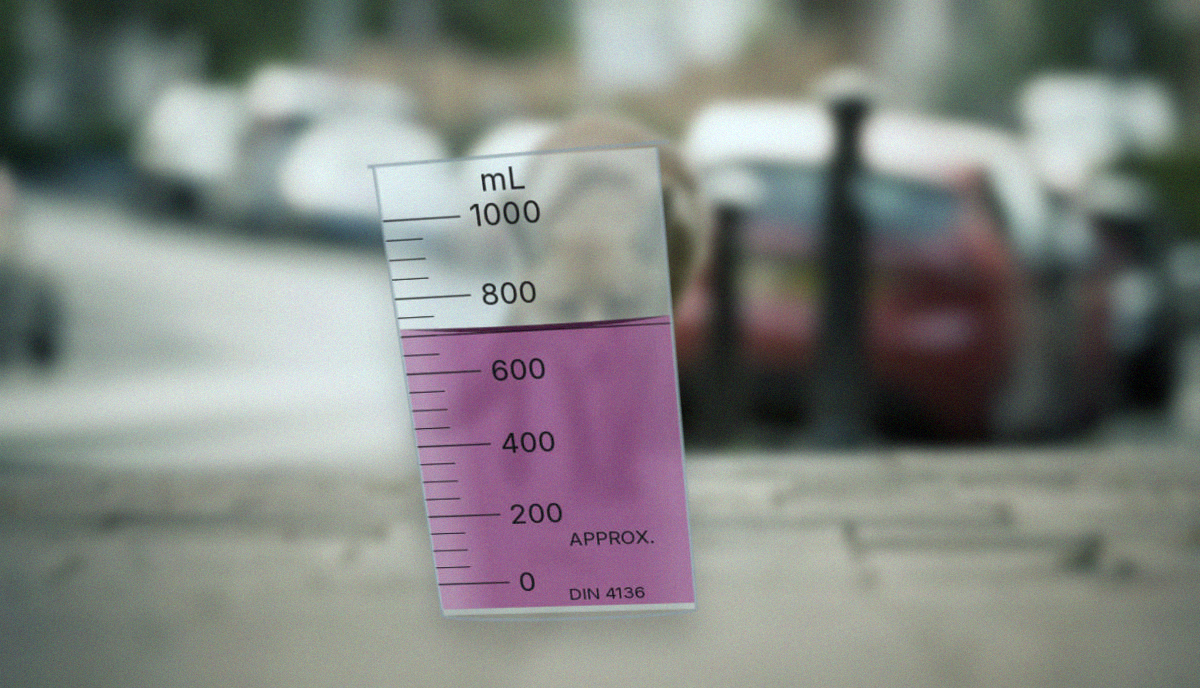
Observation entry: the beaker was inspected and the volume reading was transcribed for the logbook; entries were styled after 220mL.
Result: 700mL
